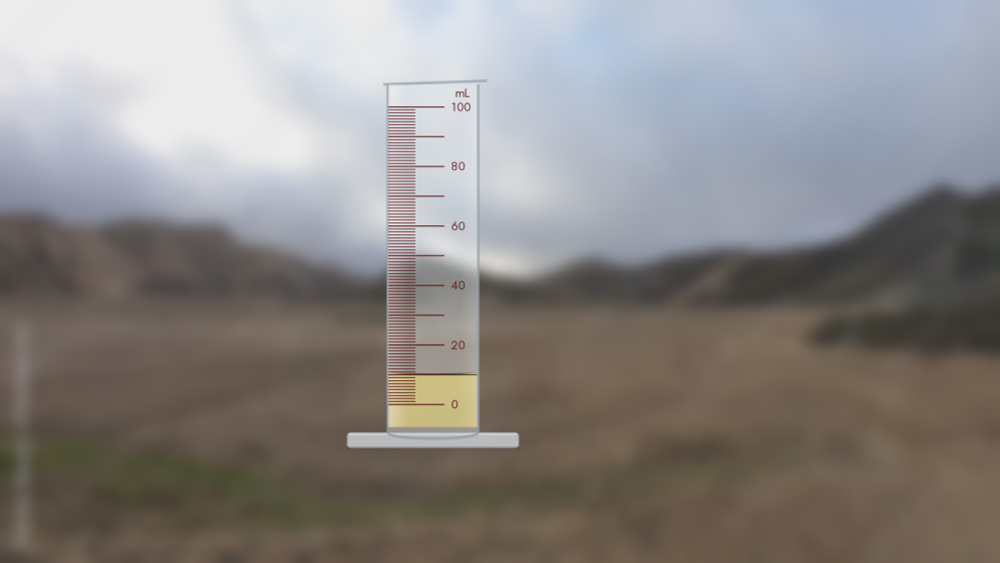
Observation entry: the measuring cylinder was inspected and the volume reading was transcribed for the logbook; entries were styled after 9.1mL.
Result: 10mL
